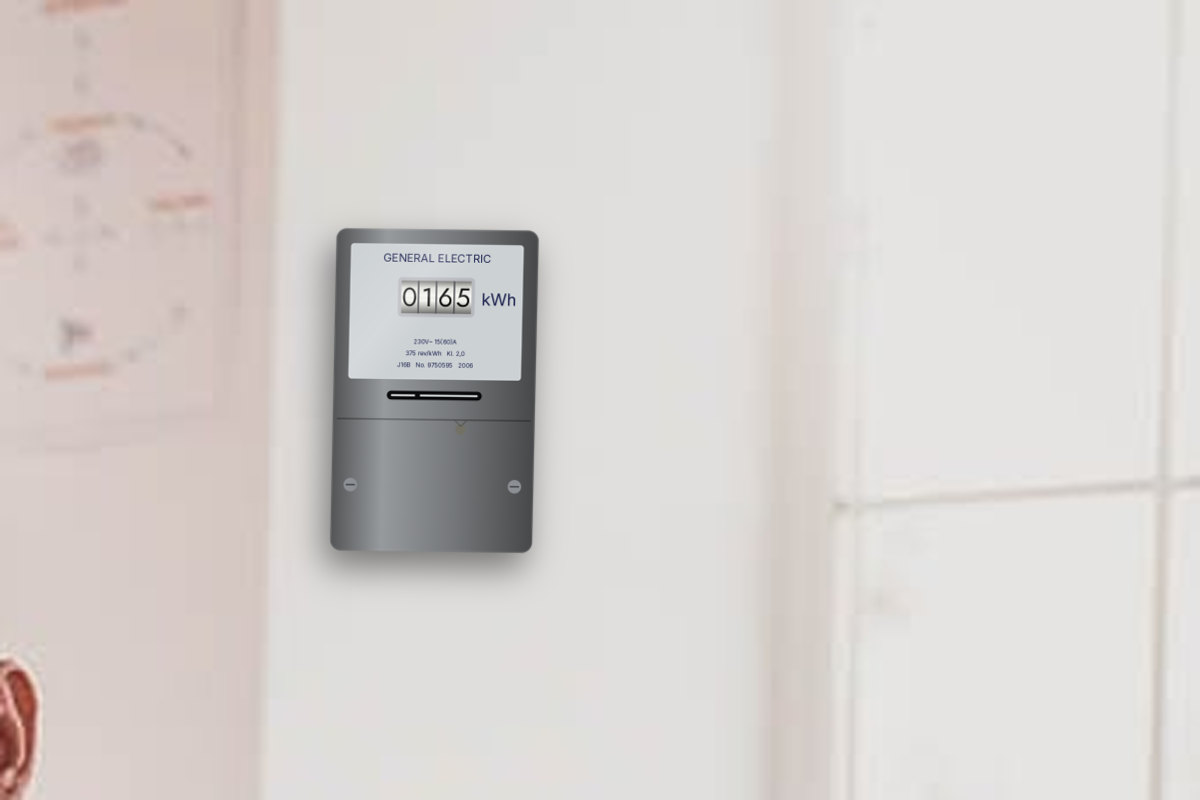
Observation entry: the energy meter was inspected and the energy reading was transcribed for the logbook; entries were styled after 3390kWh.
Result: 165kWh
